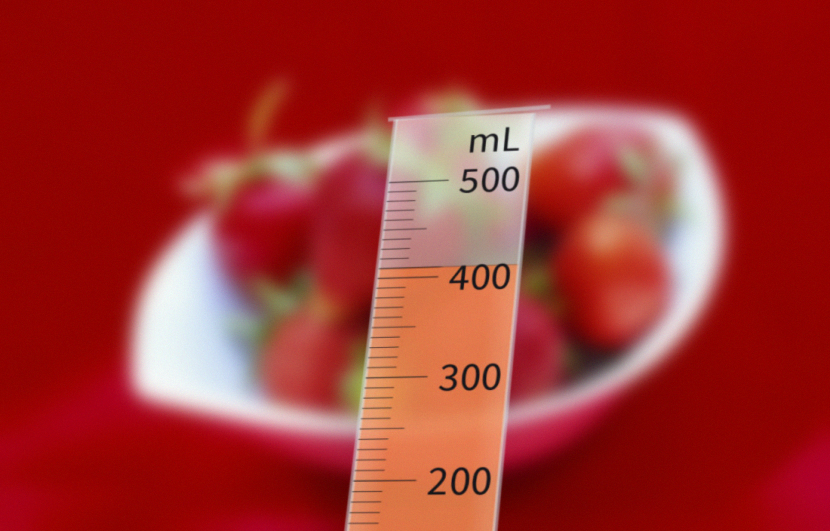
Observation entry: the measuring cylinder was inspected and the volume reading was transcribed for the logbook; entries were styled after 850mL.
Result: 410mL
